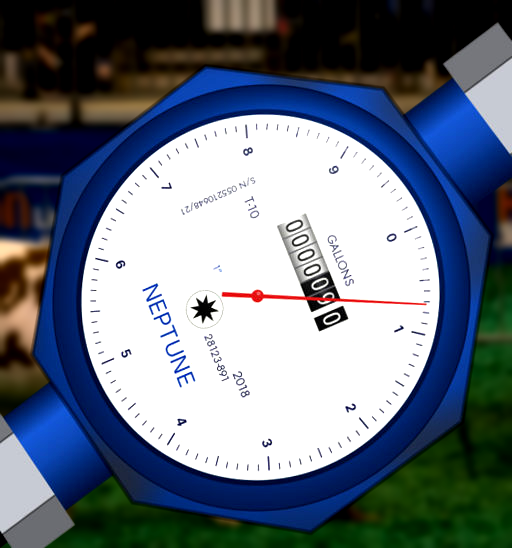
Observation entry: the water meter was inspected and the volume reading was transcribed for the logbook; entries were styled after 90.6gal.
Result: 90.7gal
